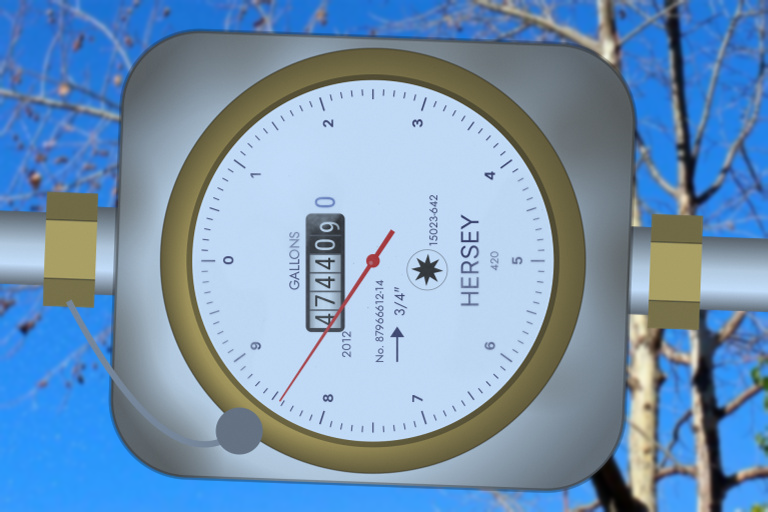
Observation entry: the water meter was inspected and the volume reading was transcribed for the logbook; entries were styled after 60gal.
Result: 4744088.4gal
